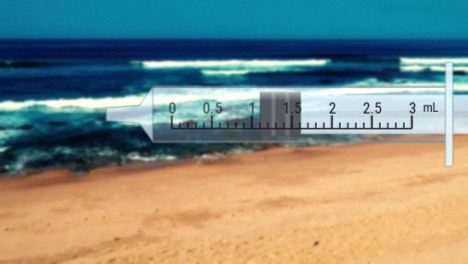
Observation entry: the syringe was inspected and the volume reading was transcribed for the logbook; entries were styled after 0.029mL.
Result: 1.1mL
